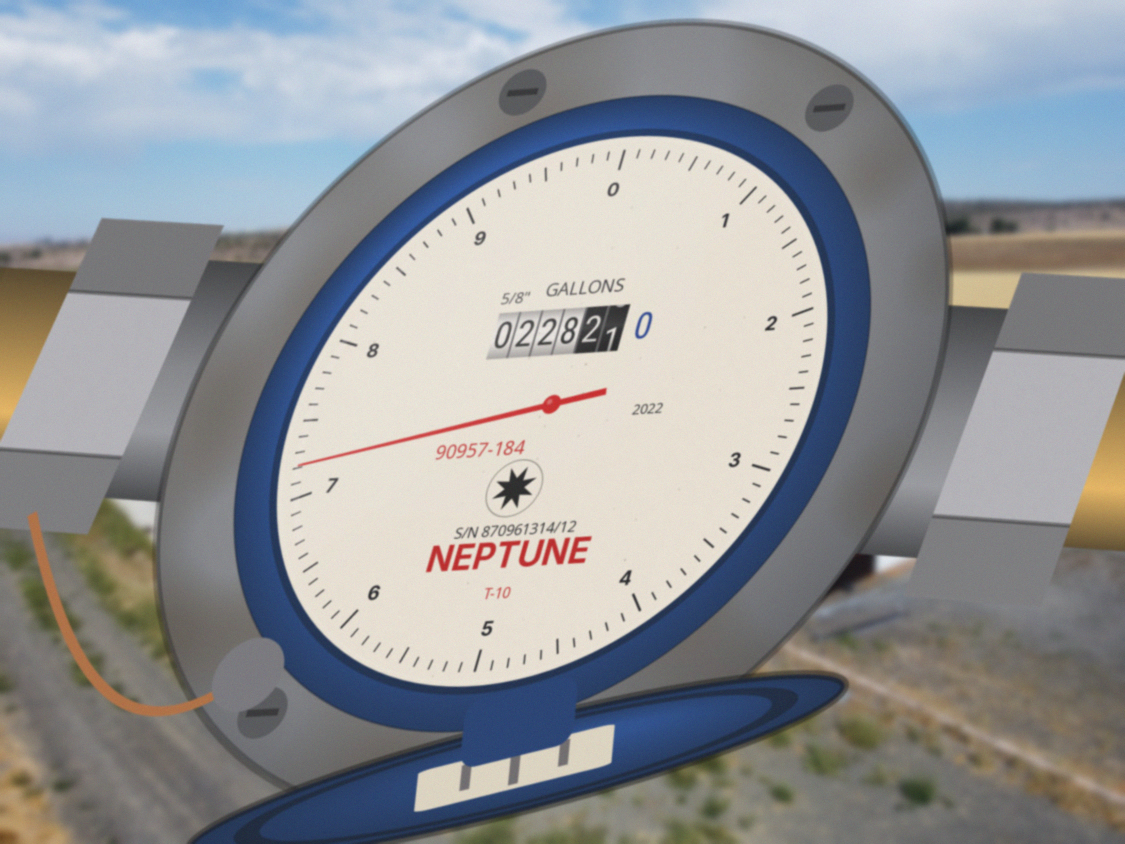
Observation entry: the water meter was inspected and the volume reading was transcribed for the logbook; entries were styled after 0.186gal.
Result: 228207.2gal
